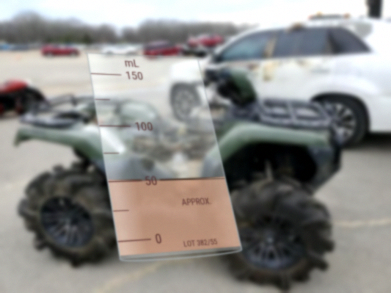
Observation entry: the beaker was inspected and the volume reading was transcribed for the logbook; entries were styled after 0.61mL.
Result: 50mL
